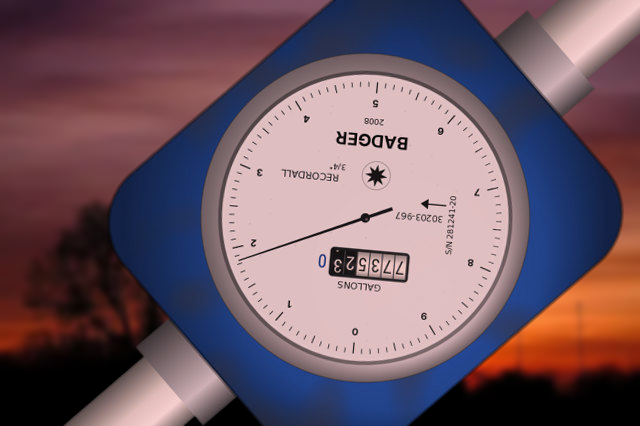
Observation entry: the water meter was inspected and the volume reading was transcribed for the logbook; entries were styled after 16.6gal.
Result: 7735231.8gal
